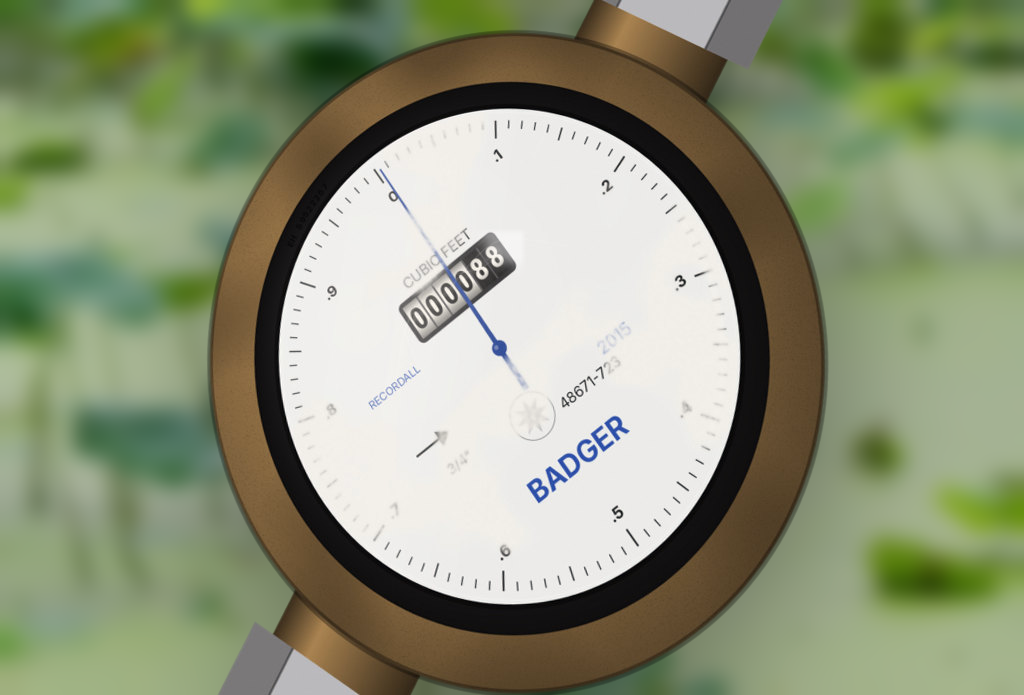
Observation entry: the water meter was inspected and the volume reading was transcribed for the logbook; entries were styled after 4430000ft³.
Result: 88.00ft³
